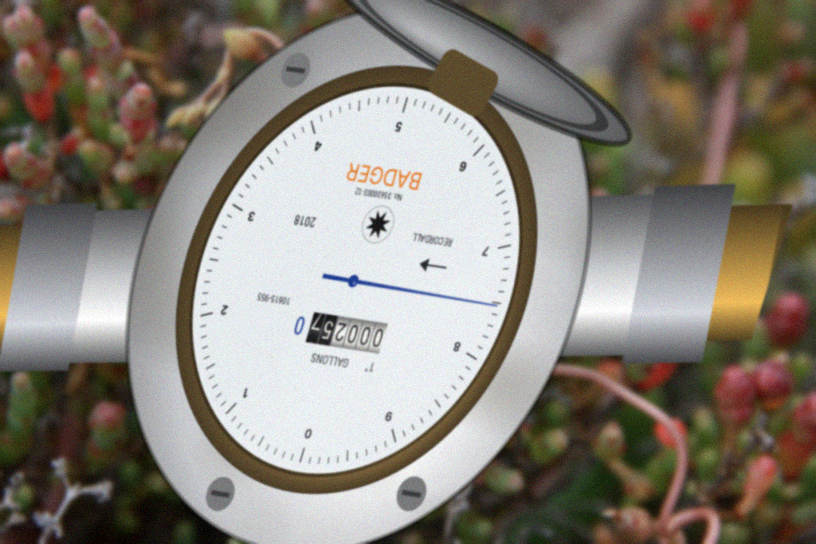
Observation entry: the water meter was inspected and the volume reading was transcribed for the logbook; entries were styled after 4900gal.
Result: 2567.5gal
